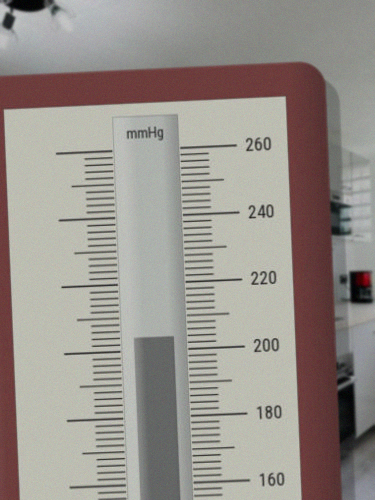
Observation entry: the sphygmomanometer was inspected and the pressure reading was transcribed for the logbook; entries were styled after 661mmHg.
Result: 204mmHg
